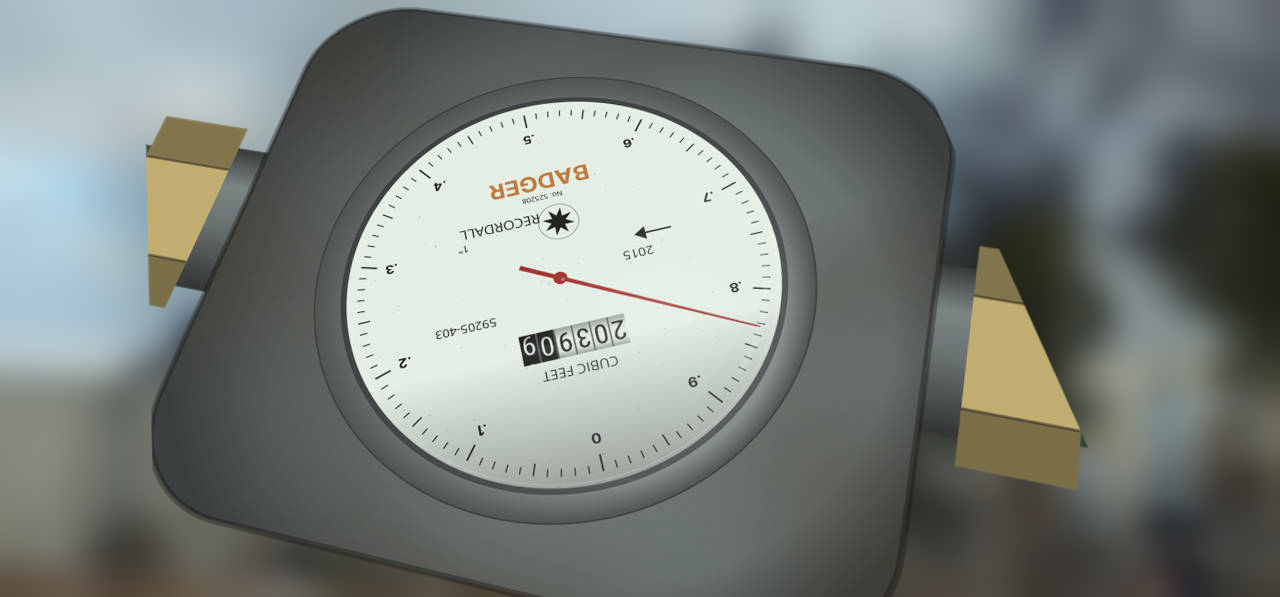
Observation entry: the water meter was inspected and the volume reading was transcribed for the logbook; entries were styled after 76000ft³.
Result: 203908.83ft³
